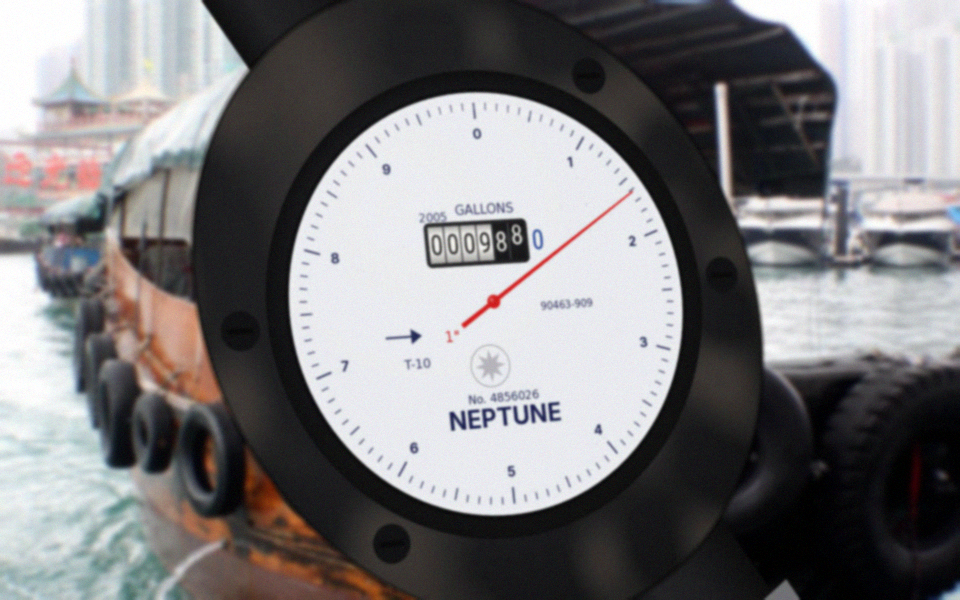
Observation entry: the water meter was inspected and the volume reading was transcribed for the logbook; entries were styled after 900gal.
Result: 9881.6gal
